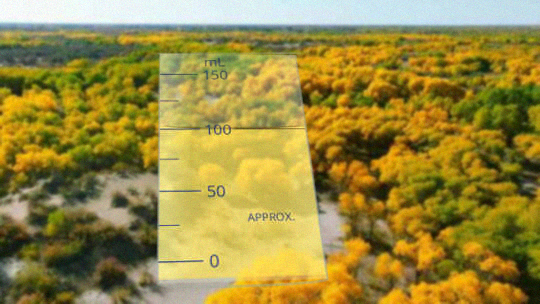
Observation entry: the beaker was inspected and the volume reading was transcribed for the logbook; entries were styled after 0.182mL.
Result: 100mL
